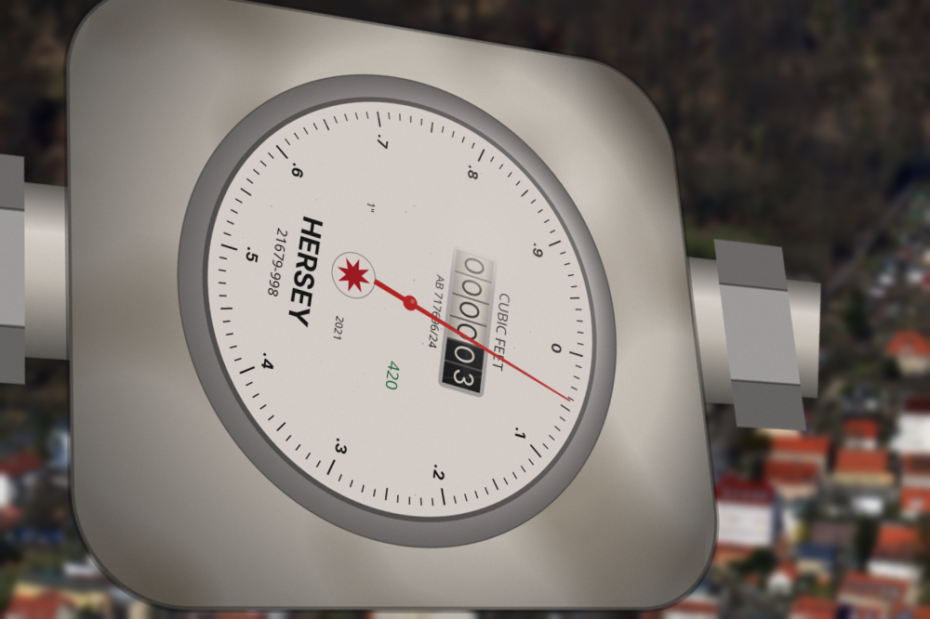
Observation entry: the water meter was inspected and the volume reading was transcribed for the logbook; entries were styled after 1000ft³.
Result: 3.04ft³
